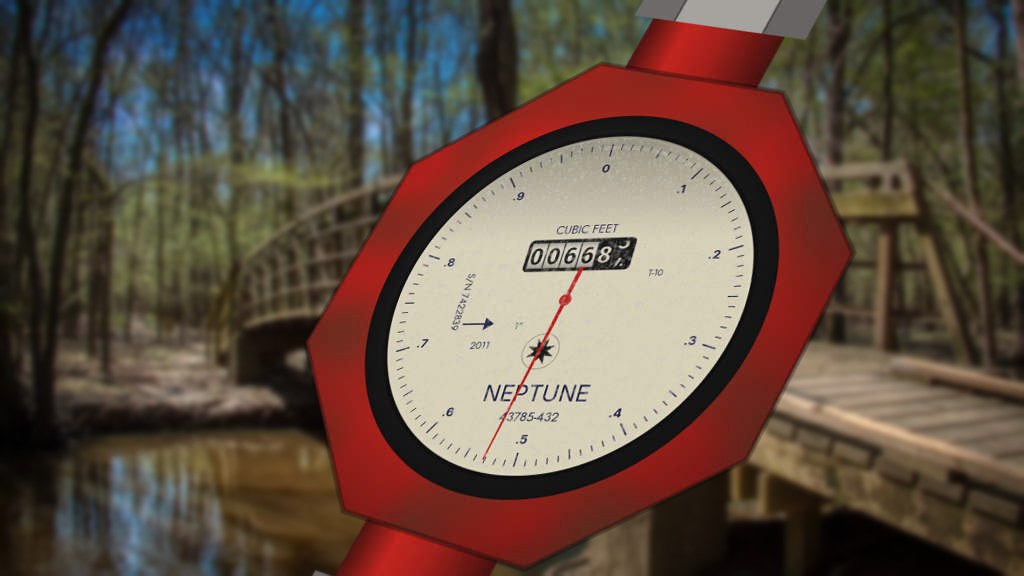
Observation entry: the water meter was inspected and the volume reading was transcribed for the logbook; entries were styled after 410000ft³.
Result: 6683.53ft³
